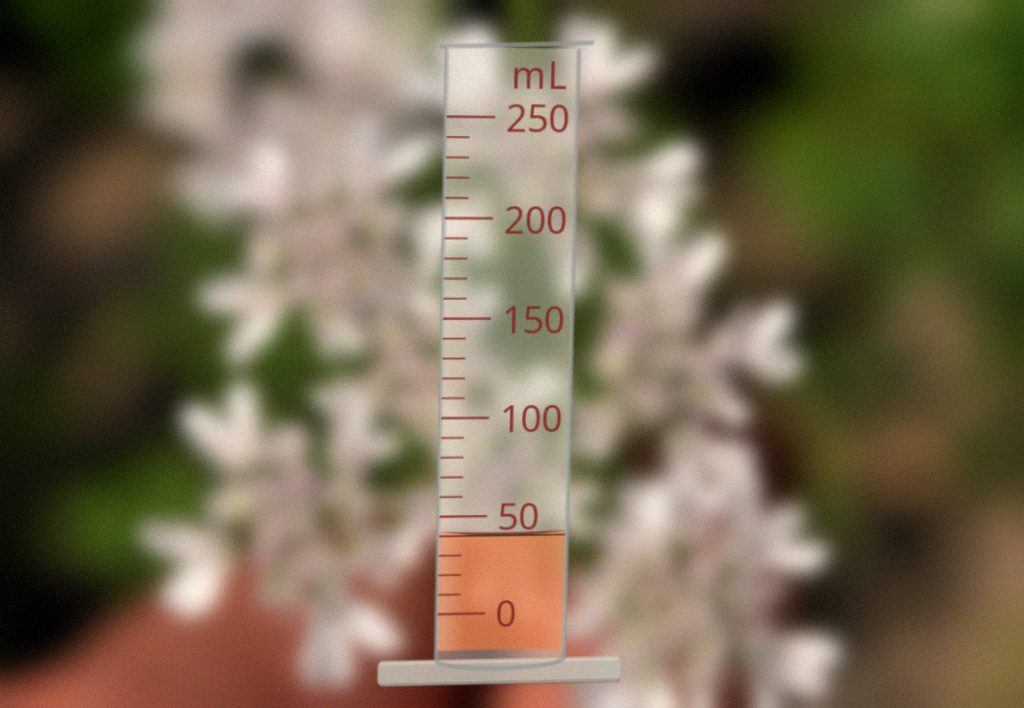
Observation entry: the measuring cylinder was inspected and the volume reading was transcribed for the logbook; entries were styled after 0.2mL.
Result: 40mL
